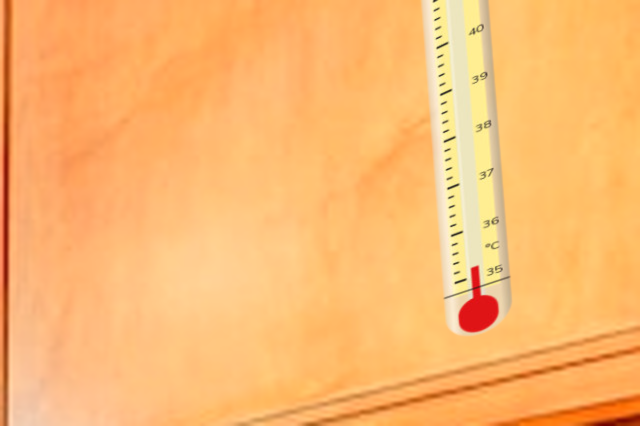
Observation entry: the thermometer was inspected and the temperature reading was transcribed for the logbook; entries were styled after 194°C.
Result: 35.2°C
